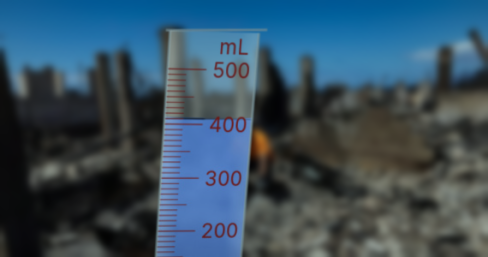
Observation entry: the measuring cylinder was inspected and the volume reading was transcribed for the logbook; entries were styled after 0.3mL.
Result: 410mL
